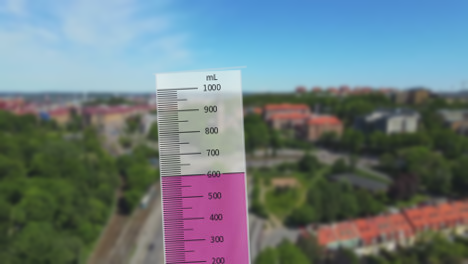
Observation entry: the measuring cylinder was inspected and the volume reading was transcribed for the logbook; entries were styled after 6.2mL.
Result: 600mL
